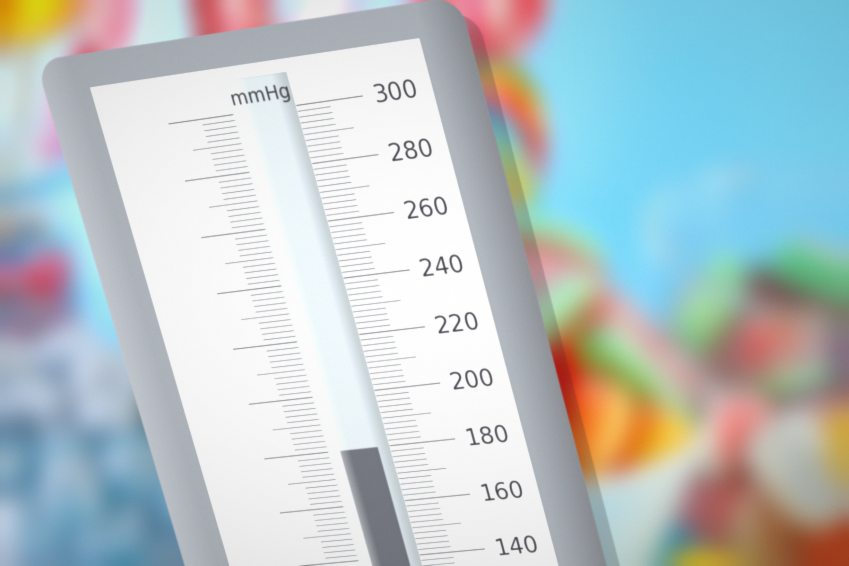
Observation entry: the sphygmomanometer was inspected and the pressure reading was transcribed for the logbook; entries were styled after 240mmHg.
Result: 180mmHg
